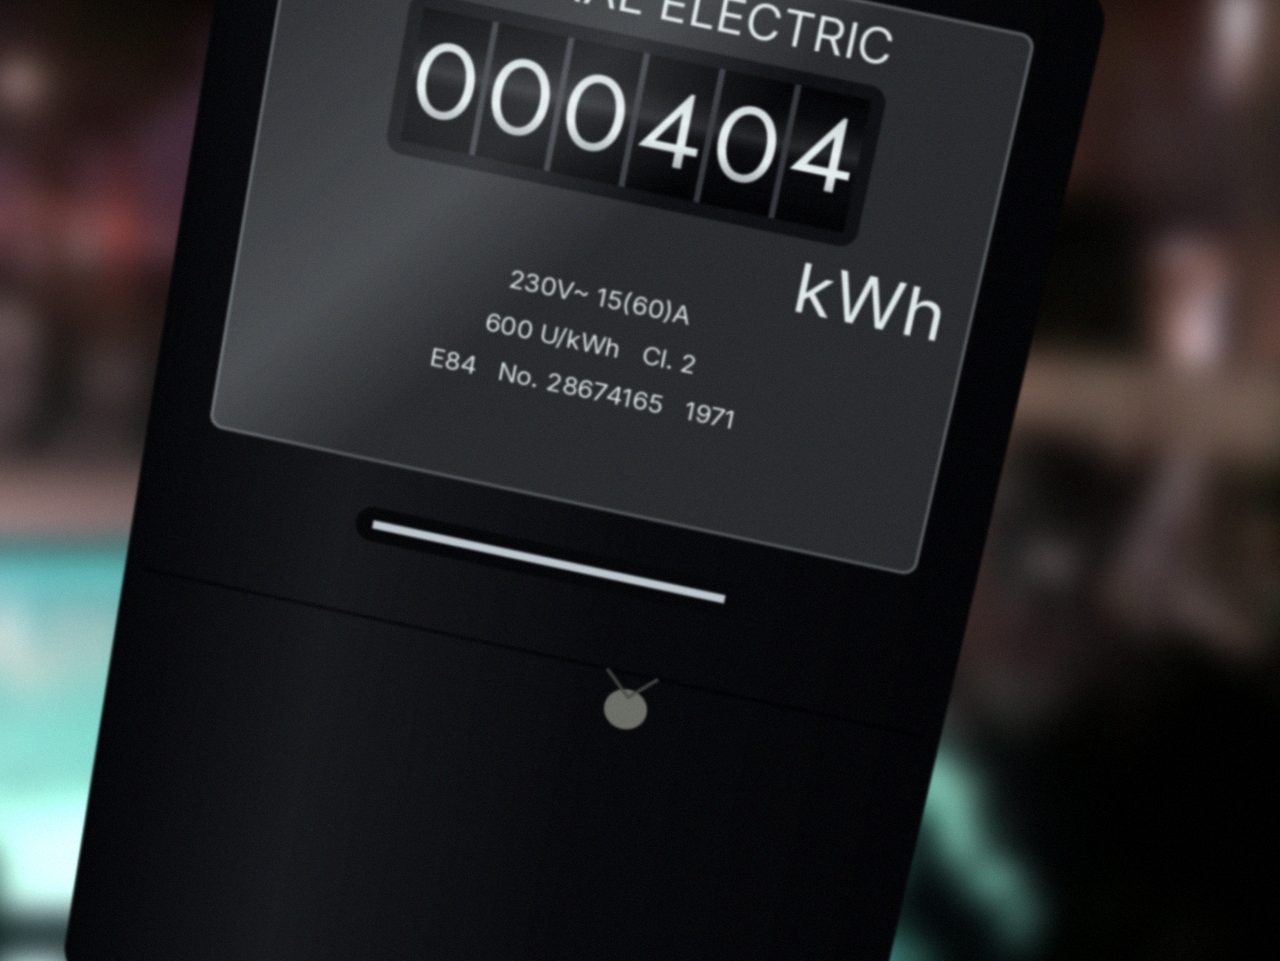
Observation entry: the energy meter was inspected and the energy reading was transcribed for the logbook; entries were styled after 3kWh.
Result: 404kWh
